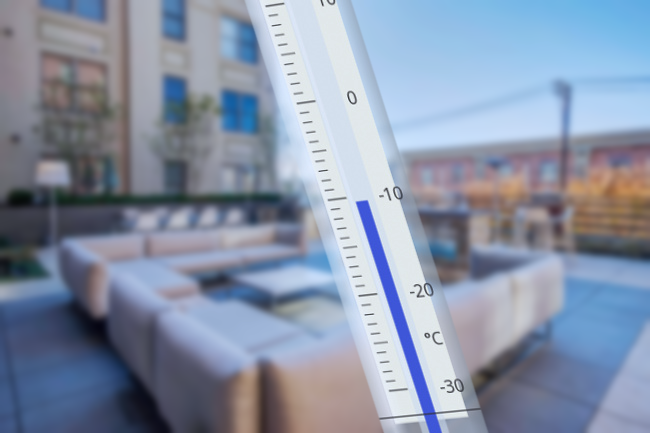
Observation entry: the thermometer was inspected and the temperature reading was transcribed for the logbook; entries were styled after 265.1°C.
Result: -10.5°C
